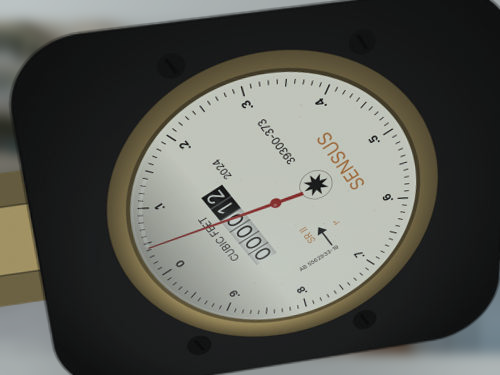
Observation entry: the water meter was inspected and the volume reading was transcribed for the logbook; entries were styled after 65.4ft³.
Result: 12.04ft³
